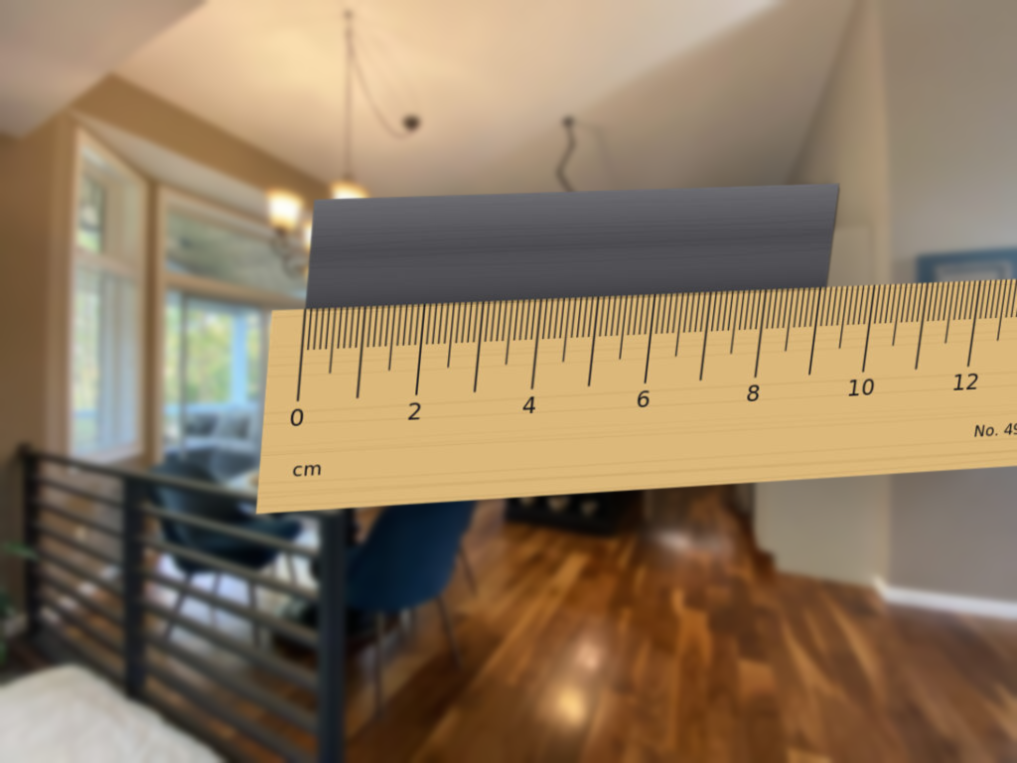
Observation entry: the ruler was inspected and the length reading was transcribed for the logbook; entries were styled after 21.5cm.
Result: 9.1cm
